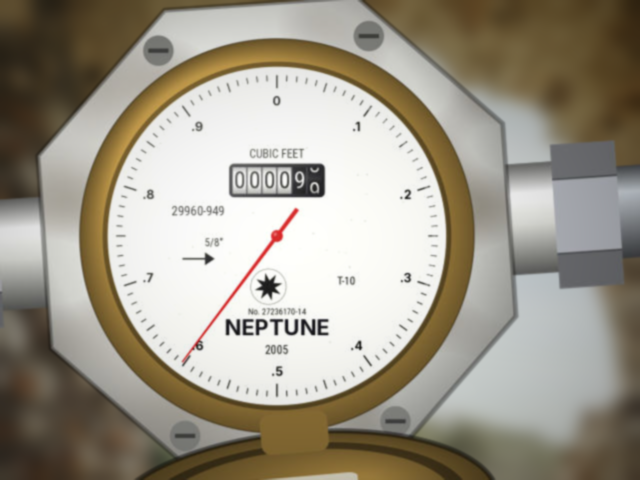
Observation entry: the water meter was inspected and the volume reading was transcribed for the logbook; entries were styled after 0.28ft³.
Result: 98.60ft³
